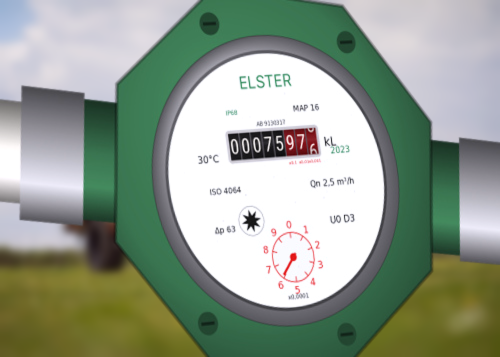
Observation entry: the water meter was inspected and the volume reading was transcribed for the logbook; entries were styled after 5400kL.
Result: 75.9756kL
